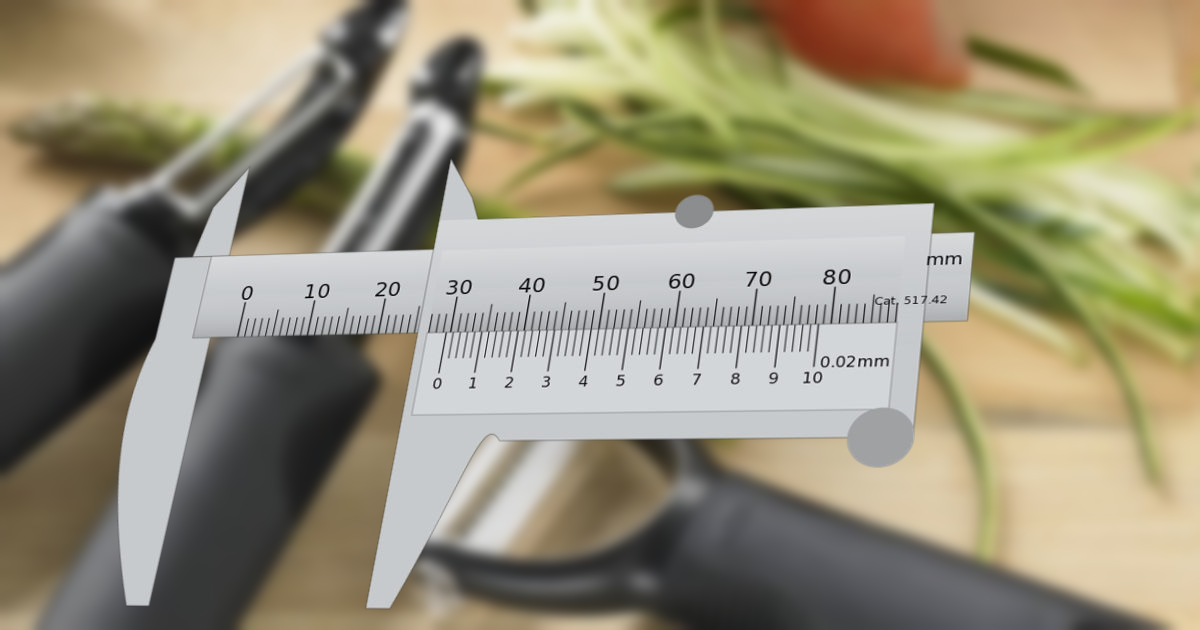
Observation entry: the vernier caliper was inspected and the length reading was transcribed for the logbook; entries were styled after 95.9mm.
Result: 29.4mm
